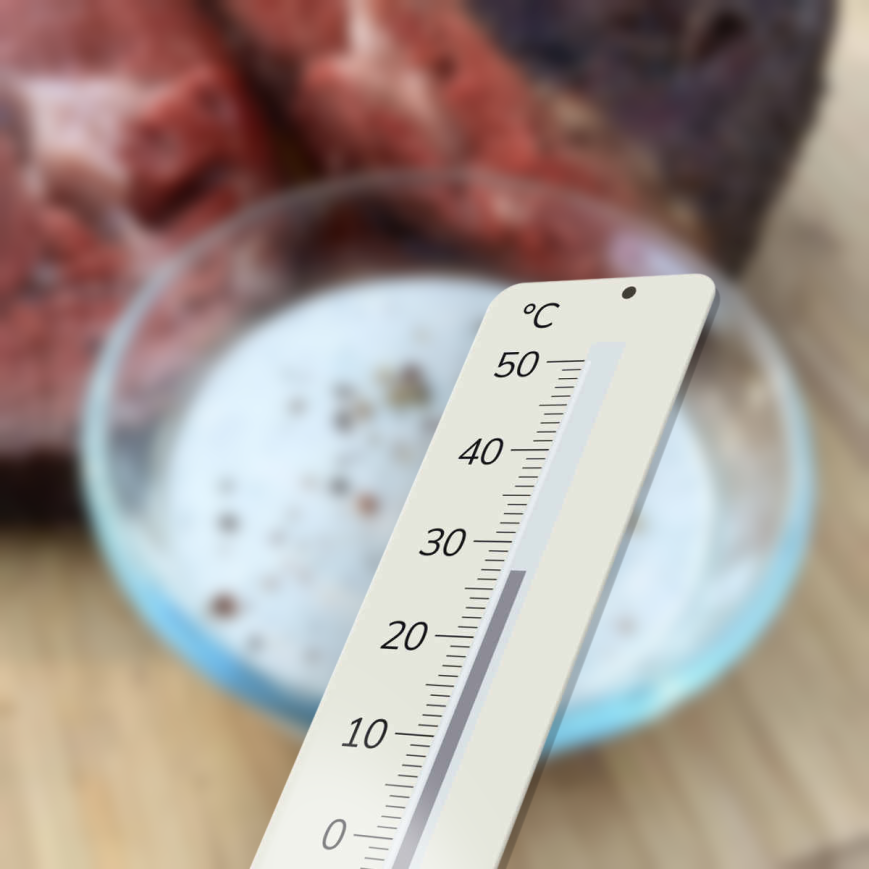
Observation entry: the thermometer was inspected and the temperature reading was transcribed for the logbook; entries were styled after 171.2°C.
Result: 27°C
